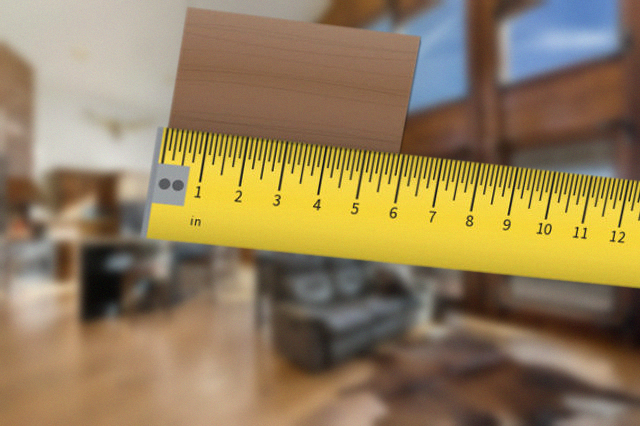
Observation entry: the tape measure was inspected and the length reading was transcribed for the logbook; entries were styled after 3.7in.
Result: 5.875in
